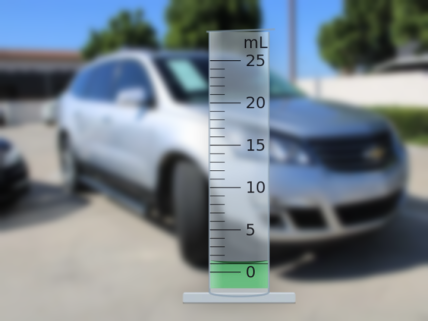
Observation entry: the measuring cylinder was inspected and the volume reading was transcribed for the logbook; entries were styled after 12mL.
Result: 1mL
